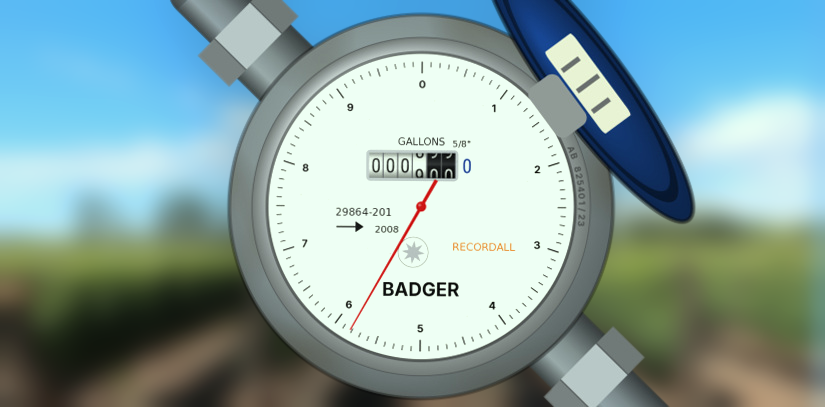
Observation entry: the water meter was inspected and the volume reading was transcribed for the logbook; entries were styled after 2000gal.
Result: 8995.8gal
